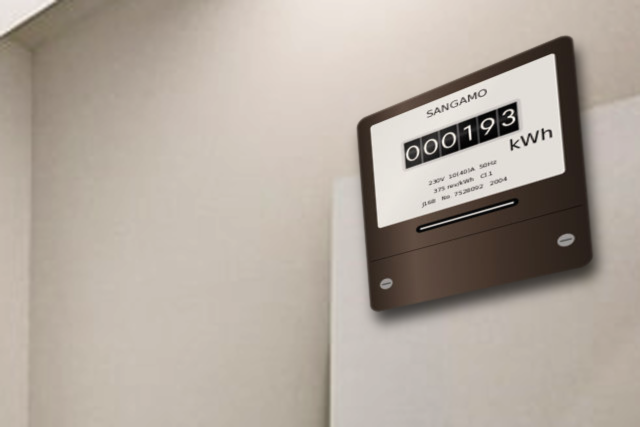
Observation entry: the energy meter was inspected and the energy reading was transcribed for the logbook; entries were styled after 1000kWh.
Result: 193kWh
